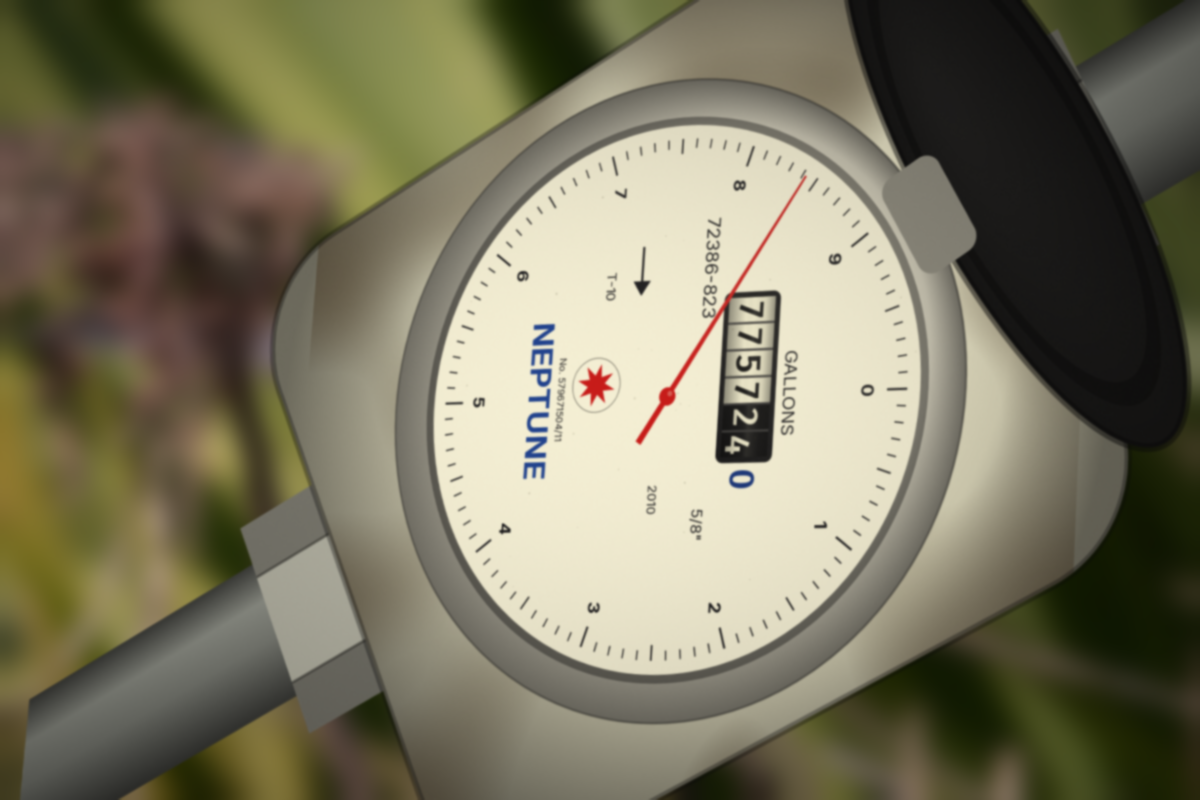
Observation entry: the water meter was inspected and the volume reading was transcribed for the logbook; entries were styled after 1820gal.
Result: 7757238.4gal
